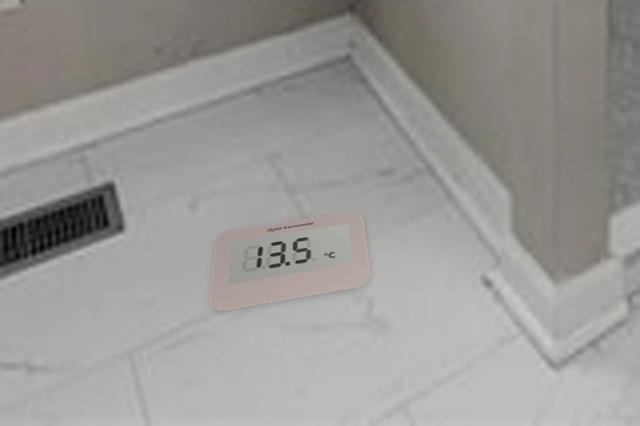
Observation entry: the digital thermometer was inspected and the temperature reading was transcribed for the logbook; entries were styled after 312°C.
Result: 13.5°C
